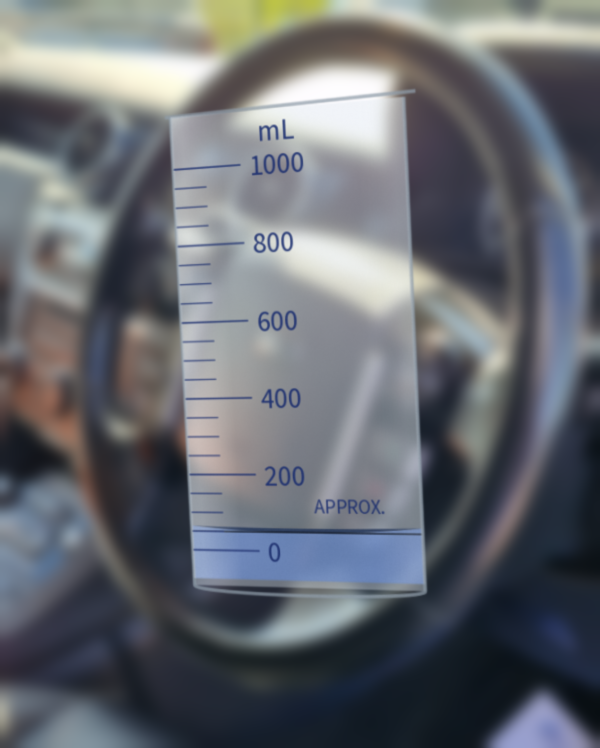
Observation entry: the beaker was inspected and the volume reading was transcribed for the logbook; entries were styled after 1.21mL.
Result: 50mL
